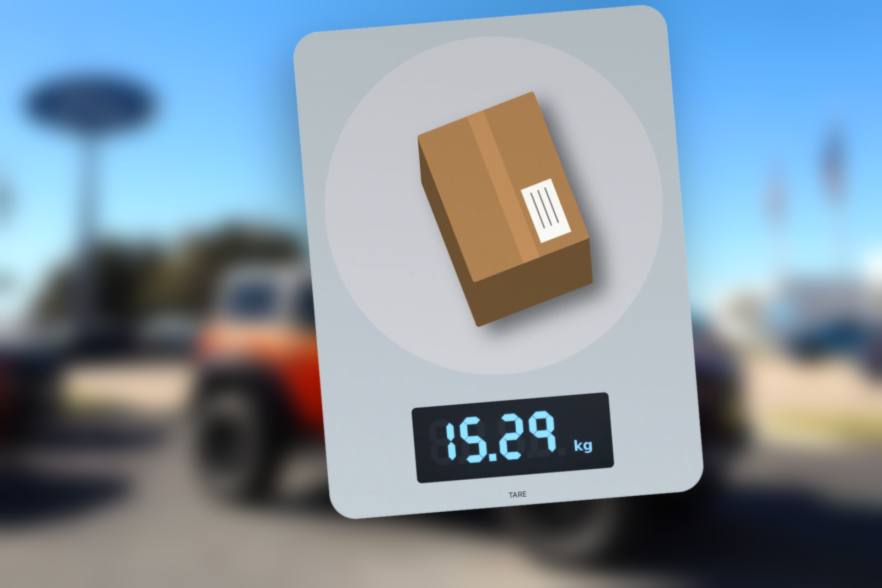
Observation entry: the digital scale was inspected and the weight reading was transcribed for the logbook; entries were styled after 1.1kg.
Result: 15.29kg
